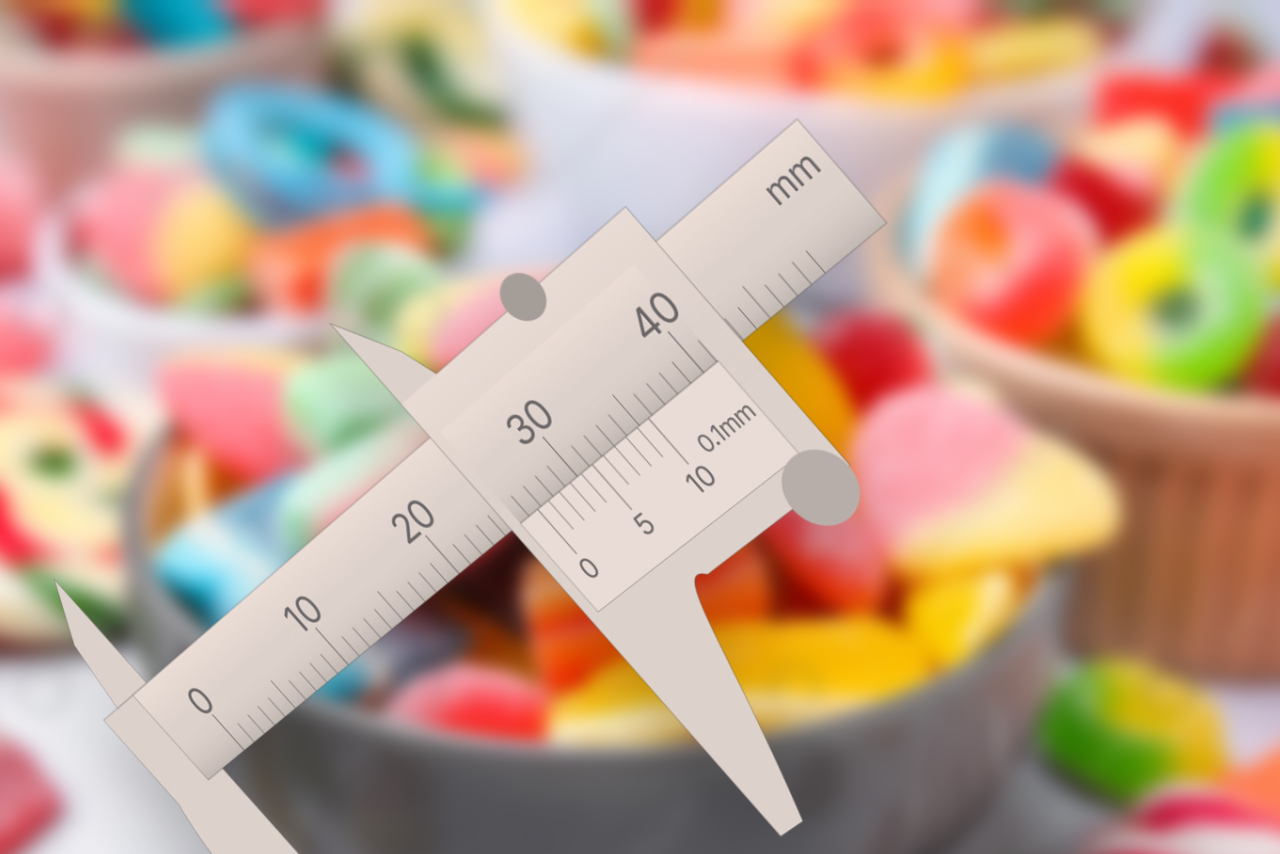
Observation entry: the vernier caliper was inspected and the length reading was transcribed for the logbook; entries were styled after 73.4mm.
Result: 26.7mm
